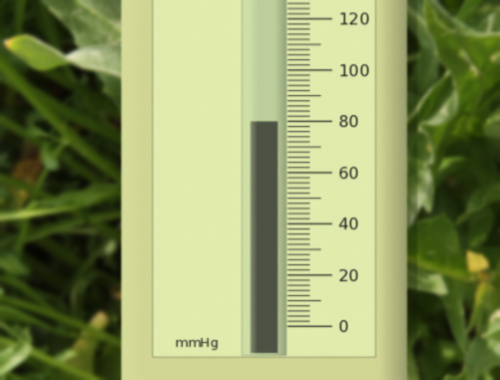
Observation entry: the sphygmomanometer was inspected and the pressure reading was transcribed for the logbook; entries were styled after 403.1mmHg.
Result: 80mmHg
